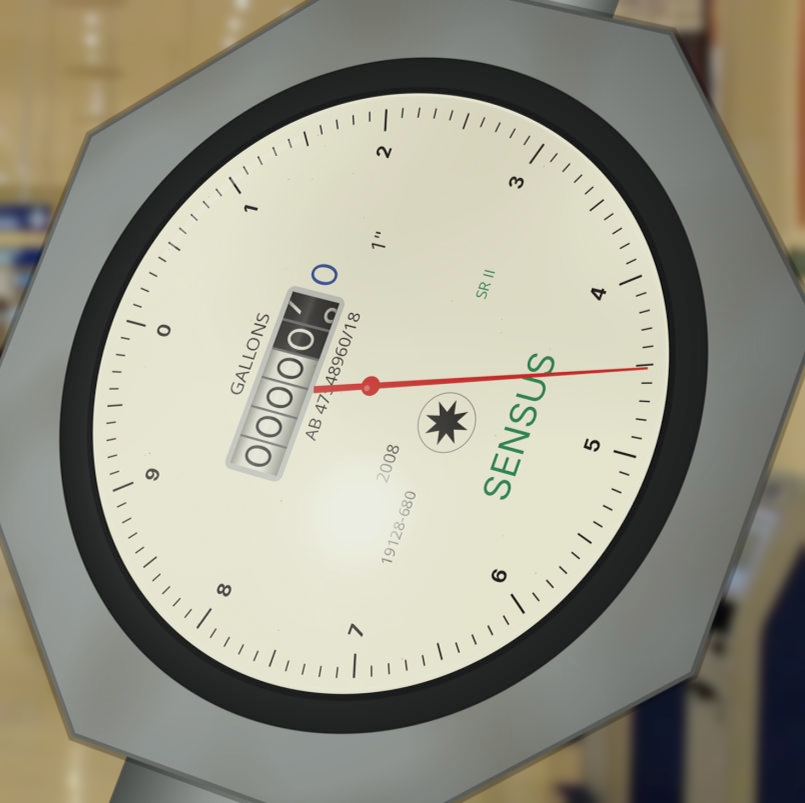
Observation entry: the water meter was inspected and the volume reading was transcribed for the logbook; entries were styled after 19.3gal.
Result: 74.5gal
